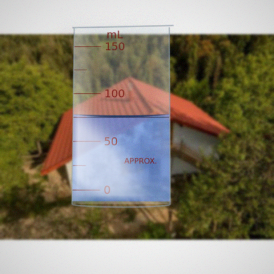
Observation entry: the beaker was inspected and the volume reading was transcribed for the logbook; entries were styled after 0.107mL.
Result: 75mL
